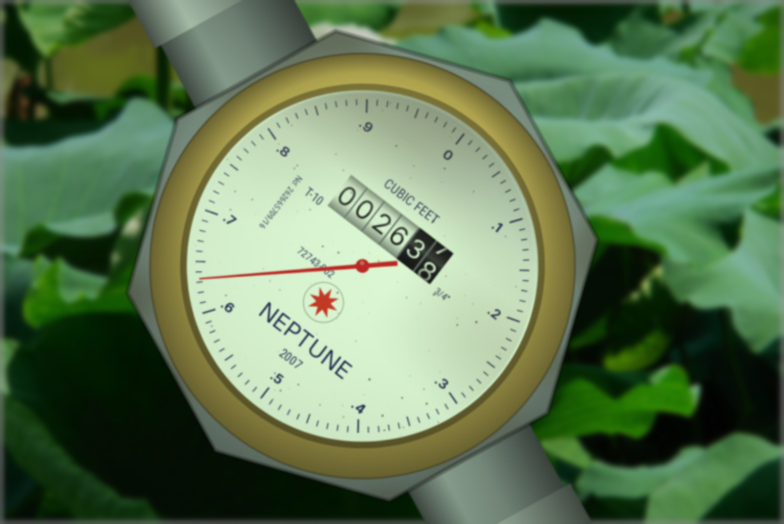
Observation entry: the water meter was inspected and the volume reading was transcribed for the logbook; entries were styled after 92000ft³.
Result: 2637.63ft³
